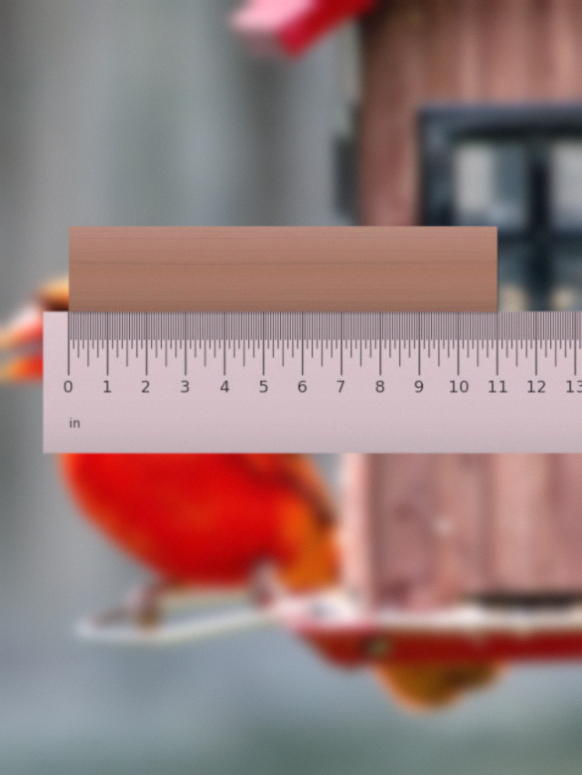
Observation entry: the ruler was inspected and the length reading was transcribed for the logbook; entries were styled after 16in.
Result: 11in
